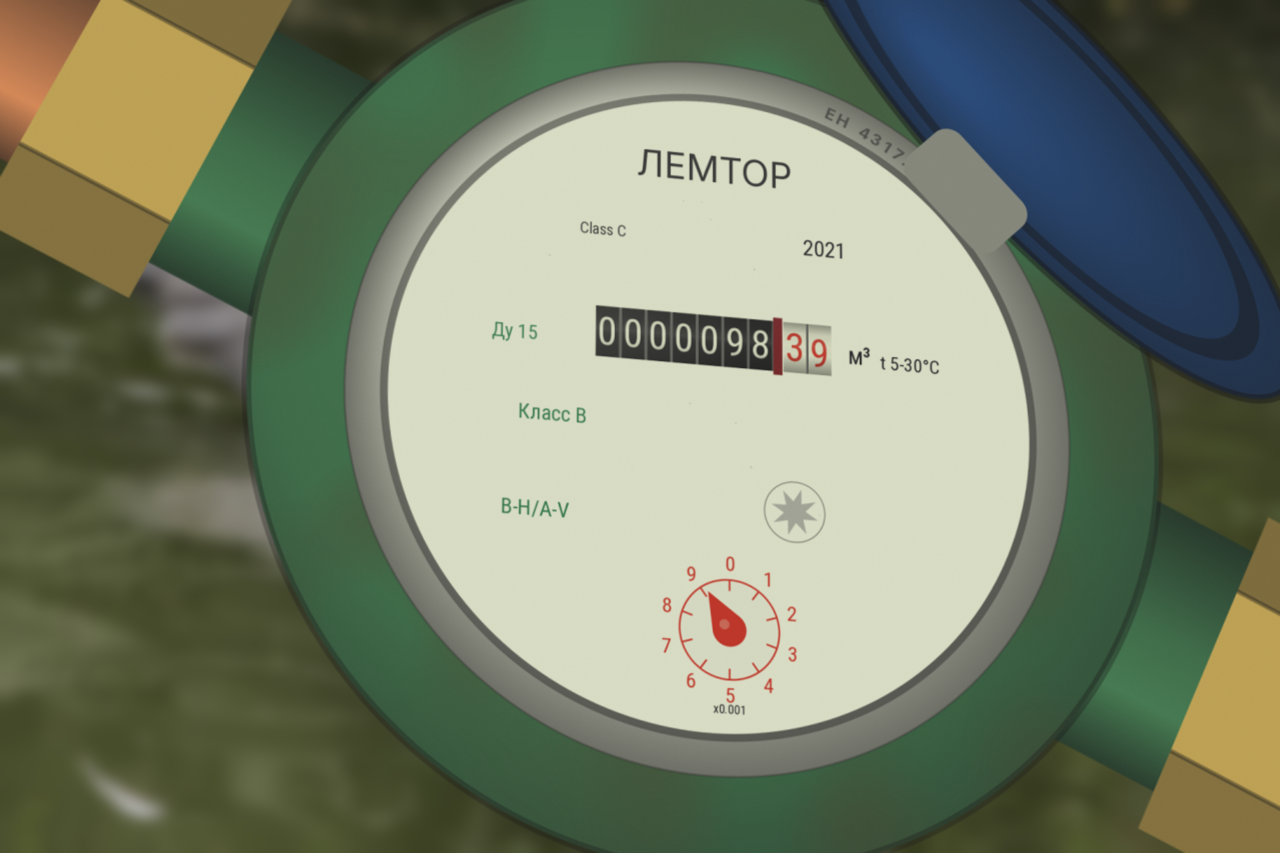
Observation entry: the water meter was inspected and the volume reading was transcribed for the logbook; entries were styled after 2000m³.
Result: 98.389m³
